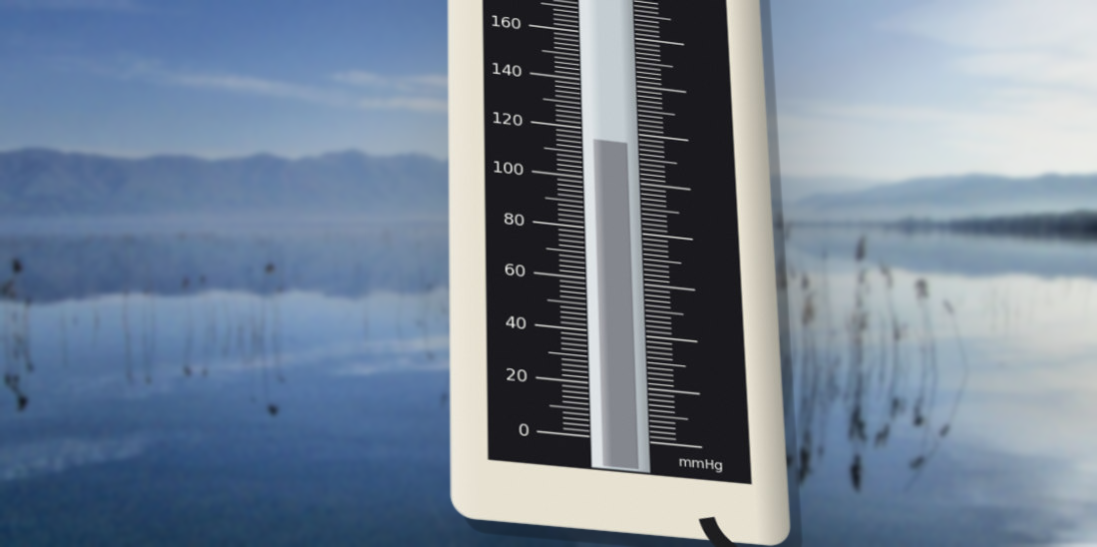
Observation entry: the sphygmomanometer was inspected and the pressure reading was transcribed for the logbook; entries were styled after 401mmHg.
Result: 116mmHg
